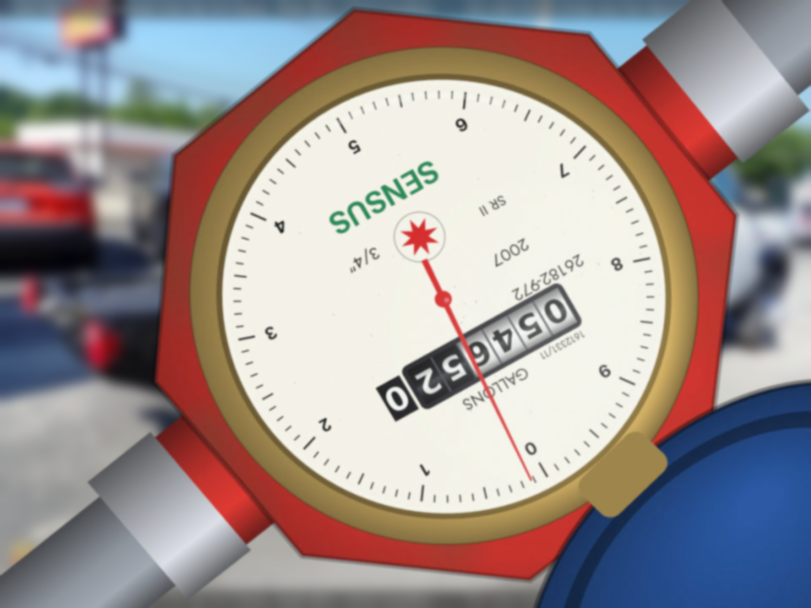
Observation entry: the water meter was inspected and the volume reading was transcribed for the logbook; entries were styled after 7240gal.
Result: 546520.1gal
